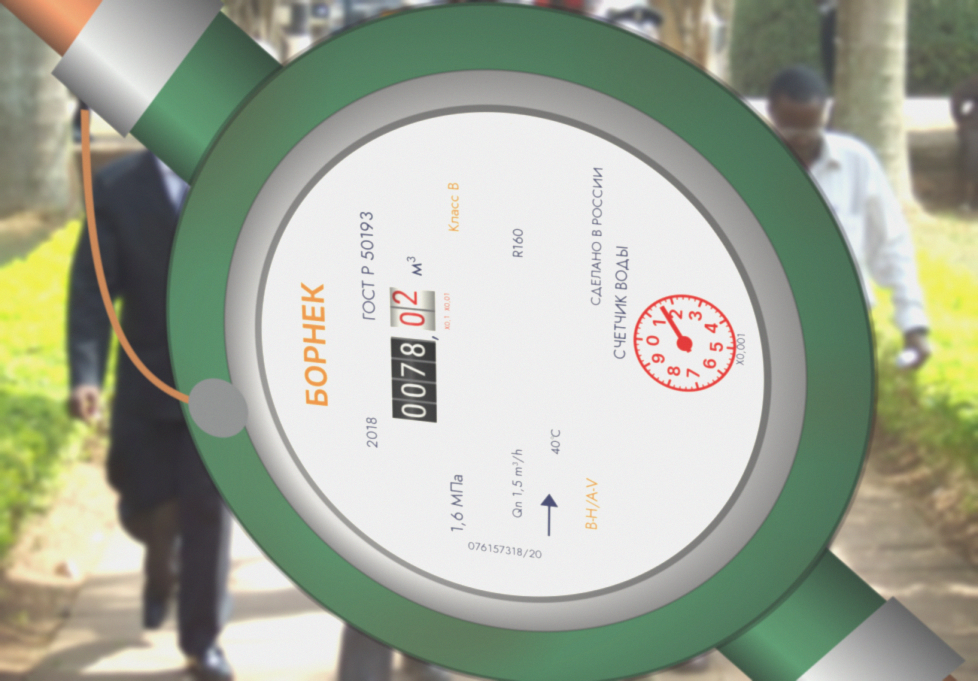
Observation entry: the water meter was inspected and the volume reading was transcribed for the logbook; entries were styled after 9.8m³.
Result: 78.021m³
